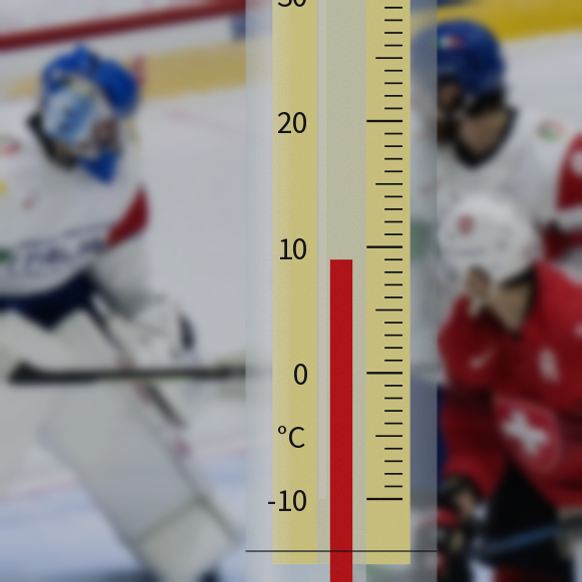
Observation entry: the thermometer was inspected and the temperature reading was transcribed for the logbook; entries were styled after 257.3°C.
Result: 9°C
